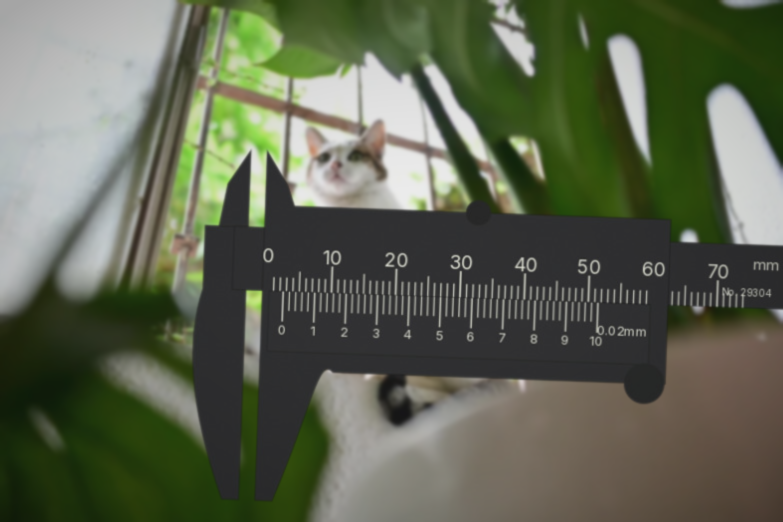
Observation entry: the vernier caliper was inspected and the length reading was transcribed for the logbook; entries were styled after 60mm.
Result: 2.5mm
